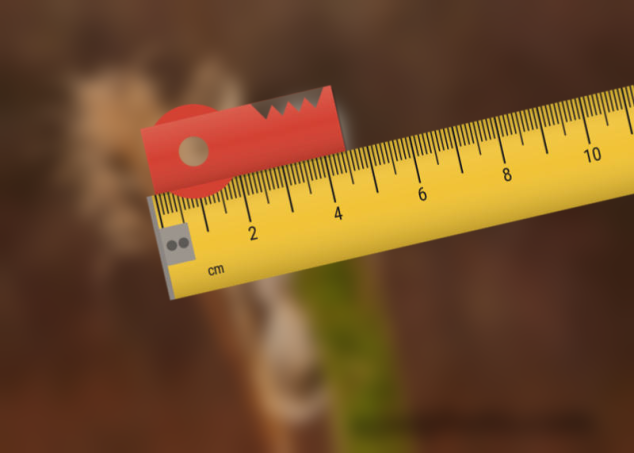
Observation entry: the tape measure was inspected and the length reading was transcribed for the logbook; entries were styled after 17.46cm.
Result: 4.5cm
